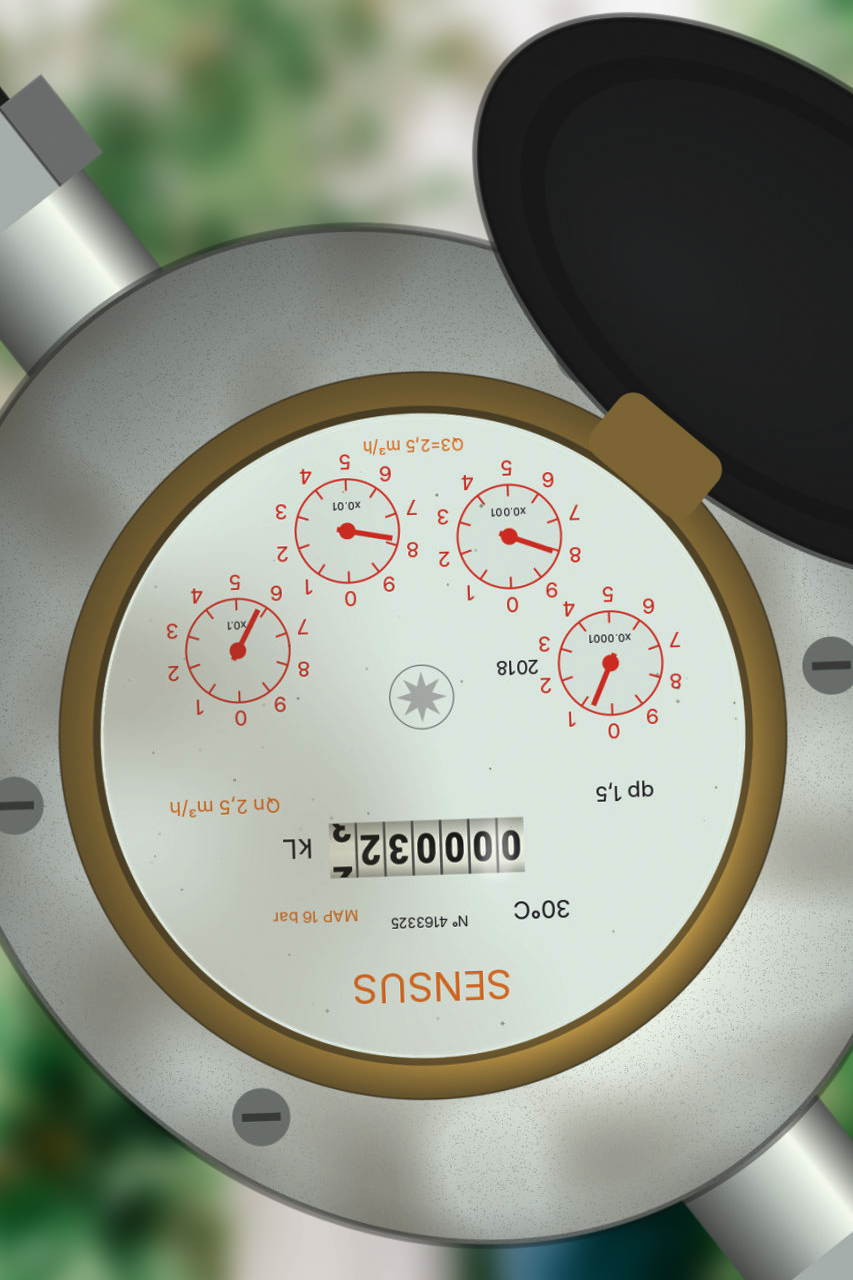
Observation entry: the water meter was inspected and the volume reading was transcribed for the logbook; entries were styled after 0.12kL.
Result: 322.5780kL
